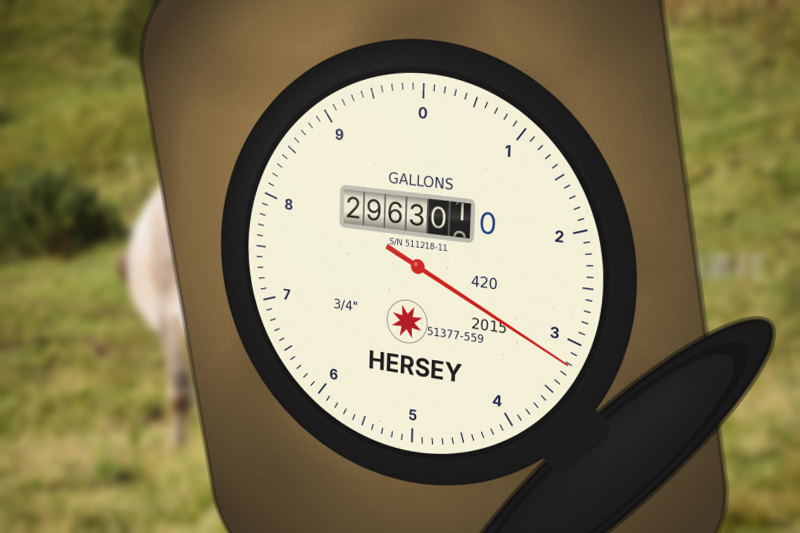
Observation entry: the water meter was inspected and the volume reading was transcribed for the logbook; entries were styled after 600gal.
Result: 2963013.2gal
